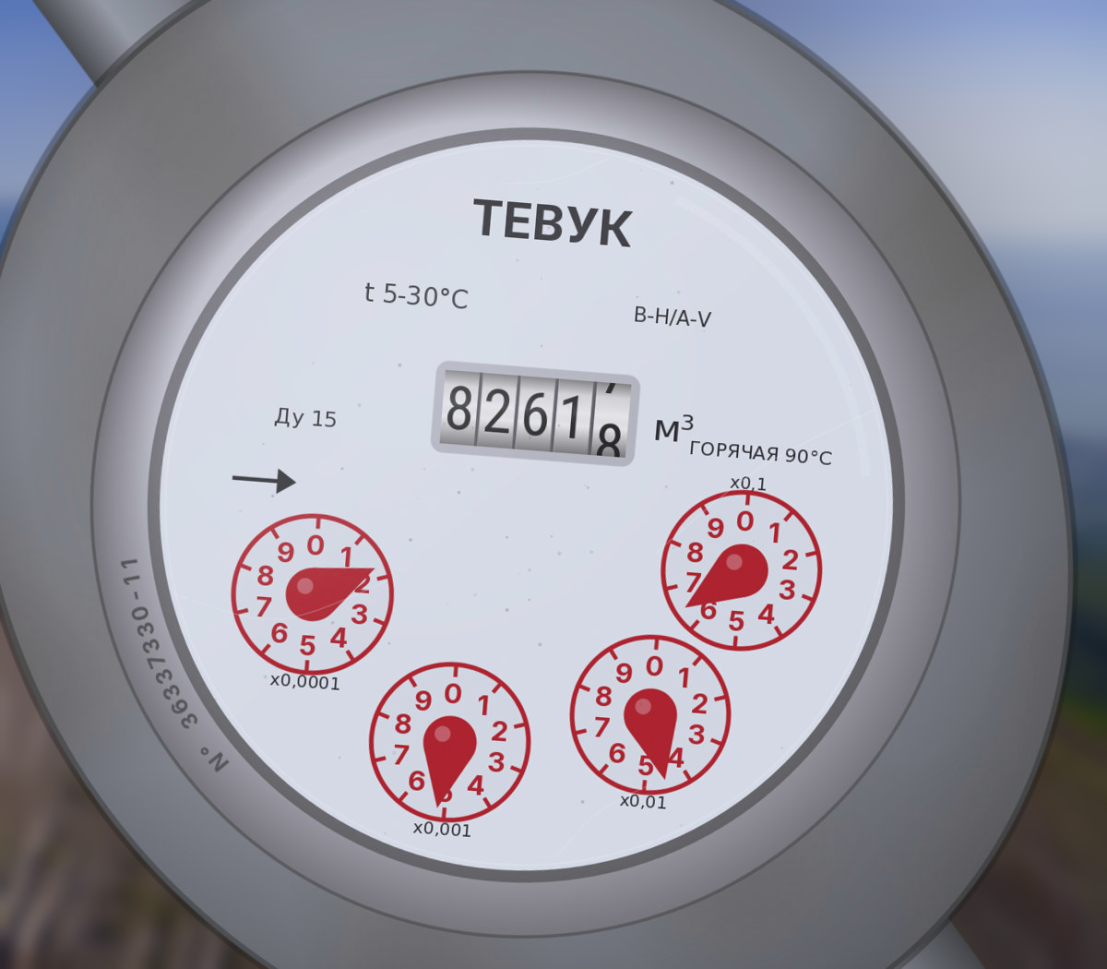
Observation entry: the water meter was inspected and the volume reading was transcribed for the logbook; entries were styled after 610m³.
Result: 82617.6451m³
